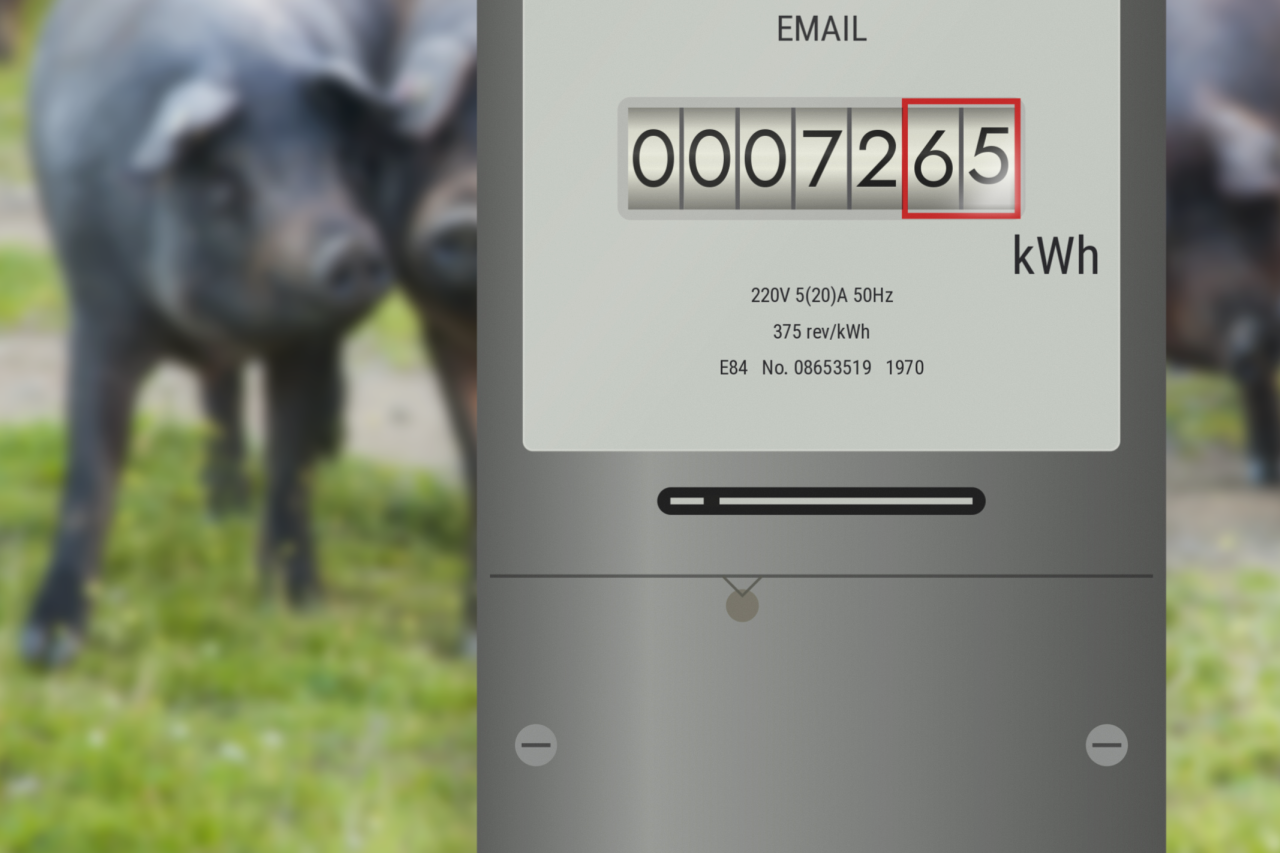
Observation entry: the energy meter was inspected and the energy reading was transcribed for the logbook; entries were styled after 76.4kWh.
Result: 72.65kWh
